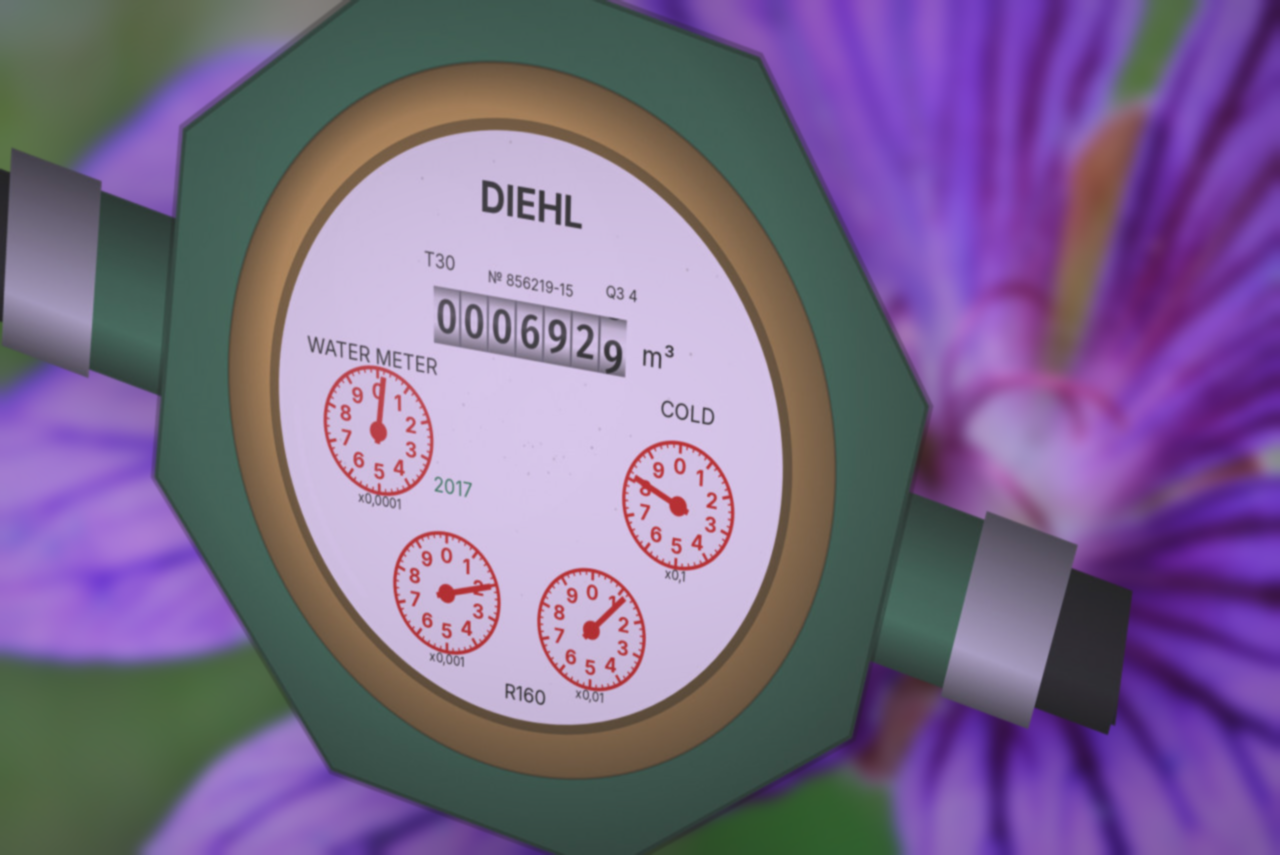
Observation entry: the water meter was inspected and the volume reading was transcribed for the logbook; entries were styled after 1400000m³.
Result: 6928.8120m³
